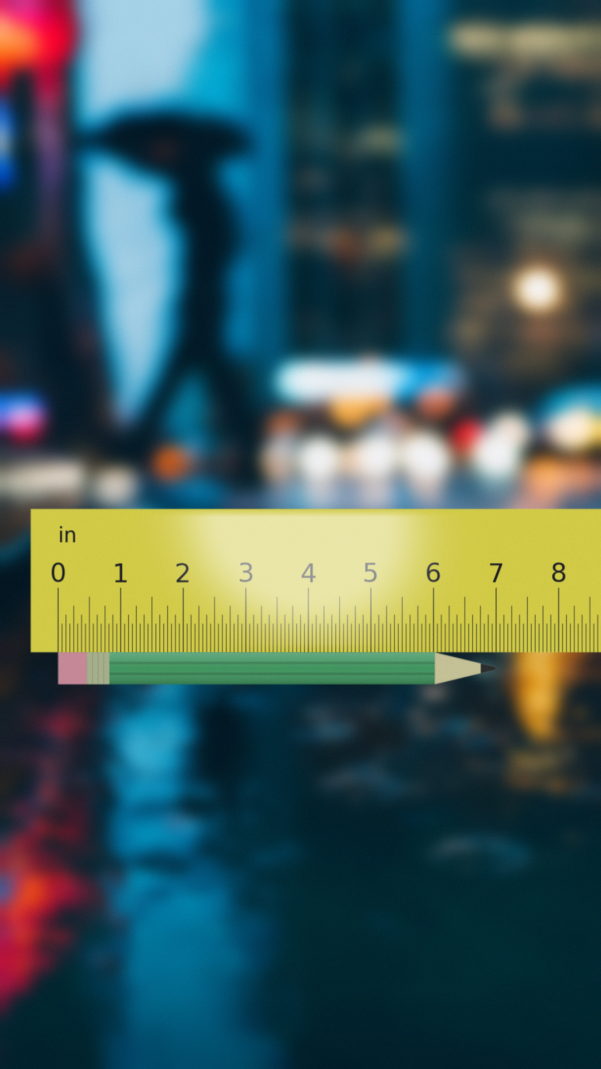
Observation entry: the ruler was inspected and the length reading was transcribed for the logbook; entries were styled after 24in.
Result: 7in
